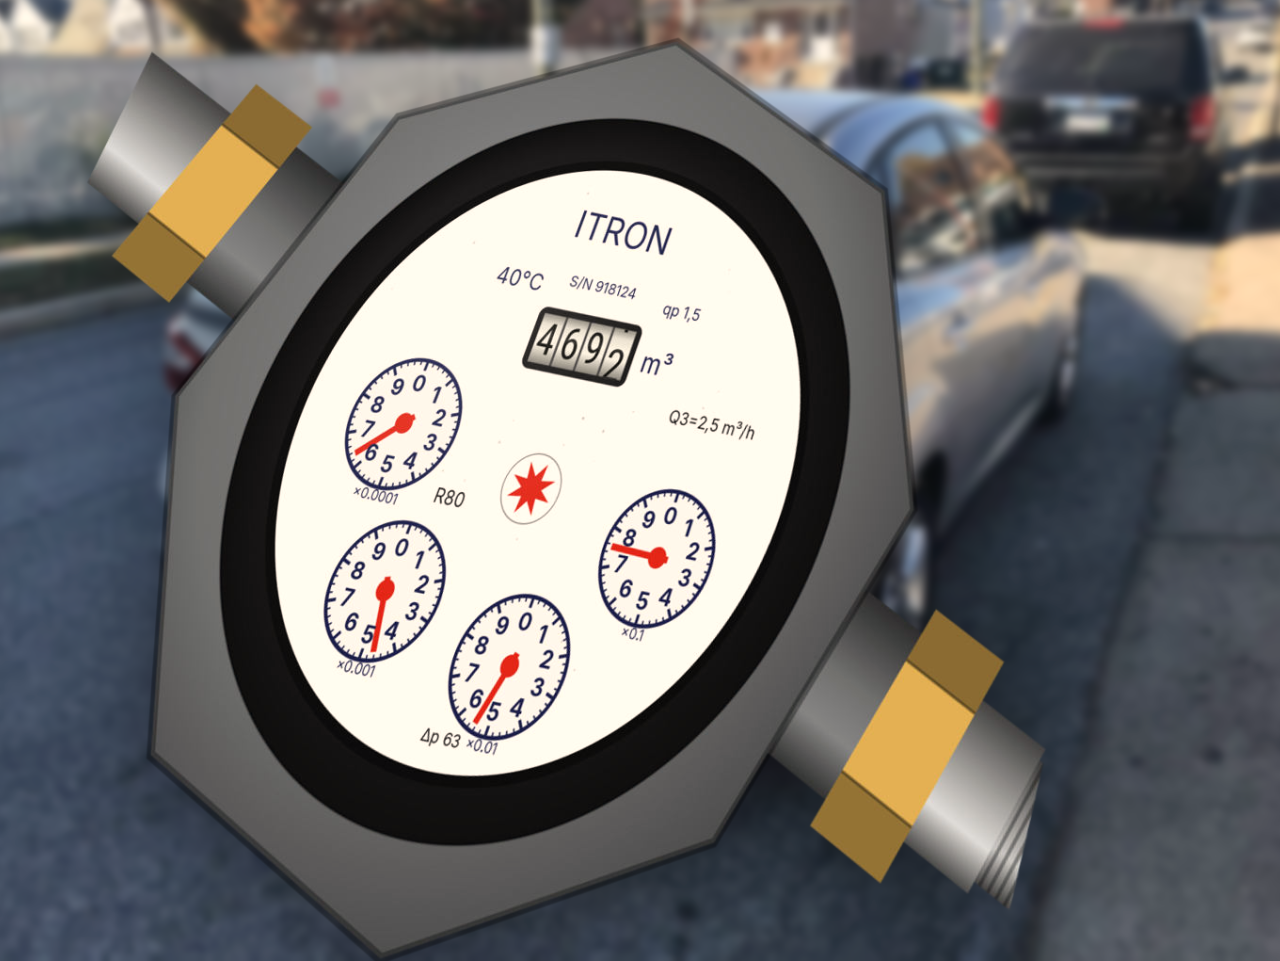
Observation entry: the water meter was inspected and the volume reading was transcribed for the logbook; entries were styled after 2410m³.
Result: 4691.7546m³
